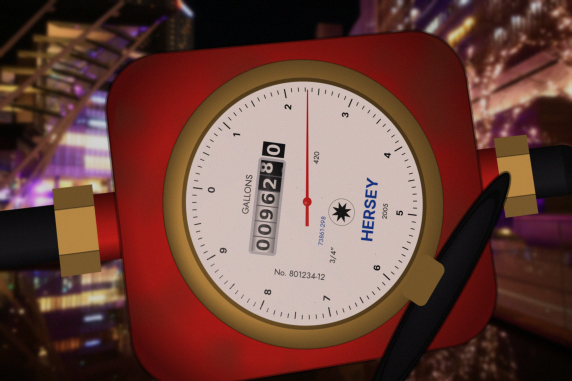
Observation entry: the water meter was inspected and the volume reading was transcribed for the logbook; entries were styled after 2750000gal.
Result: 96282.3gal
